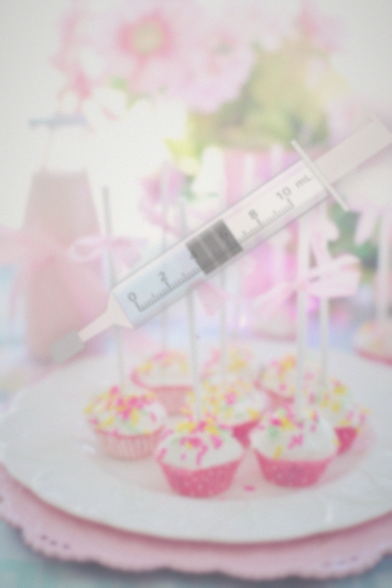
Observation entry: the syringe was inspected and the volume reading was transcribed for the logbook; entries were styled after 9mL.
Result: 4mL
